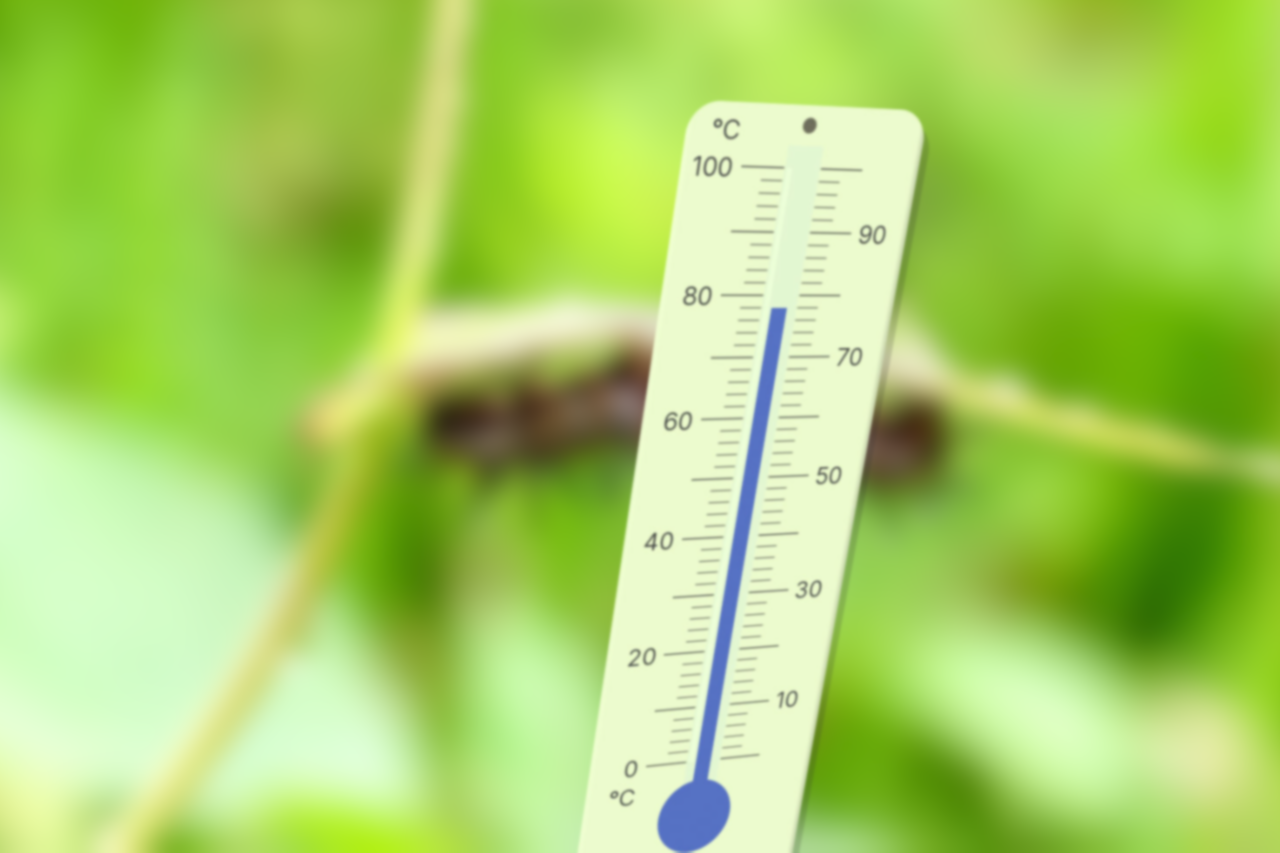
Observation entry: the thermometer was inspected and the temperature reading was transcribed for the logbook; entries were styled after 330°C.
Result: 78°C
